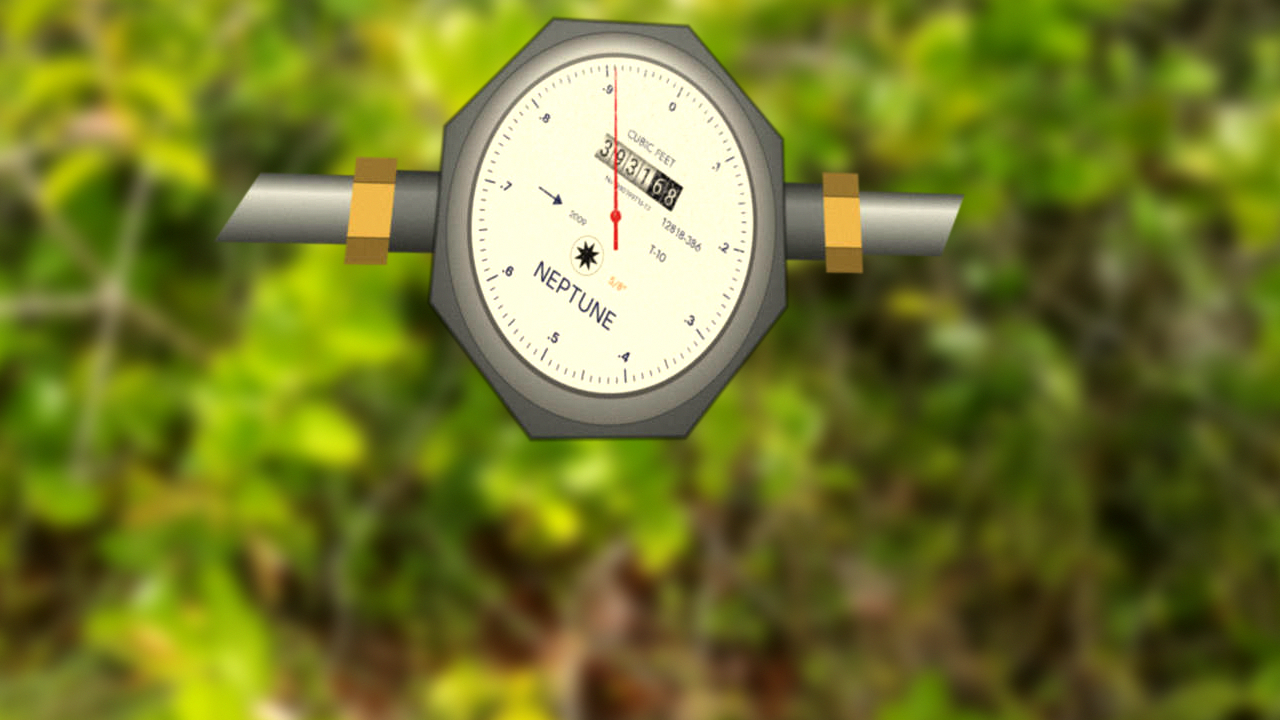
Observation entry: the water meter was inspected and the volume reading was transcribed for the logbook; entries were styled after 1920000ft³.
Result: 393167.91ft³
